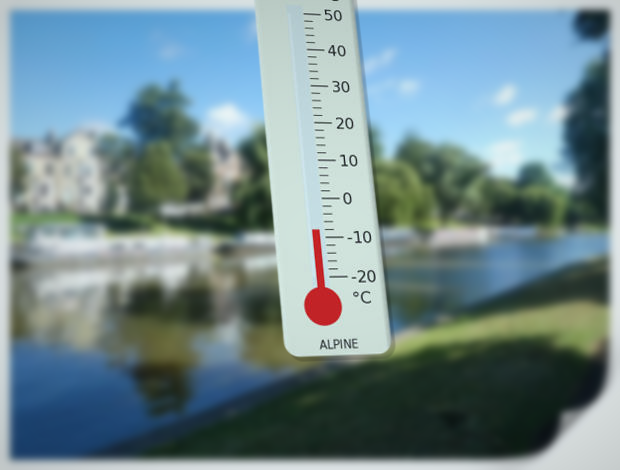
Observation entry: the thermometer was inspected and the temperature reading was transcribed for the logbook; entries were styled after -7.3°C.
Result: -8°C
